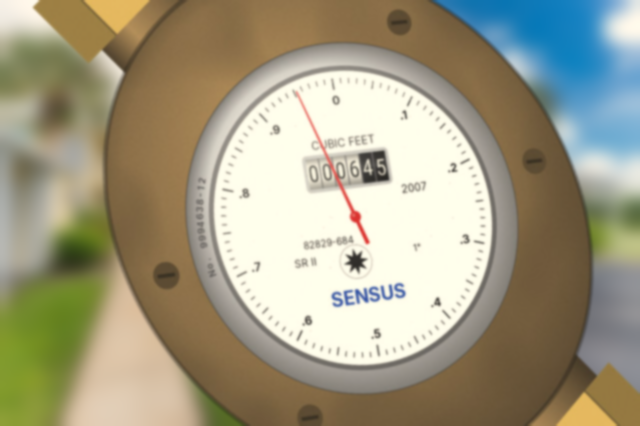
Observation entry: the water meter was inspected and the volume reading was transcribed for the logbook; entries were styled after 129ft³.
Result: 644.95ft³
